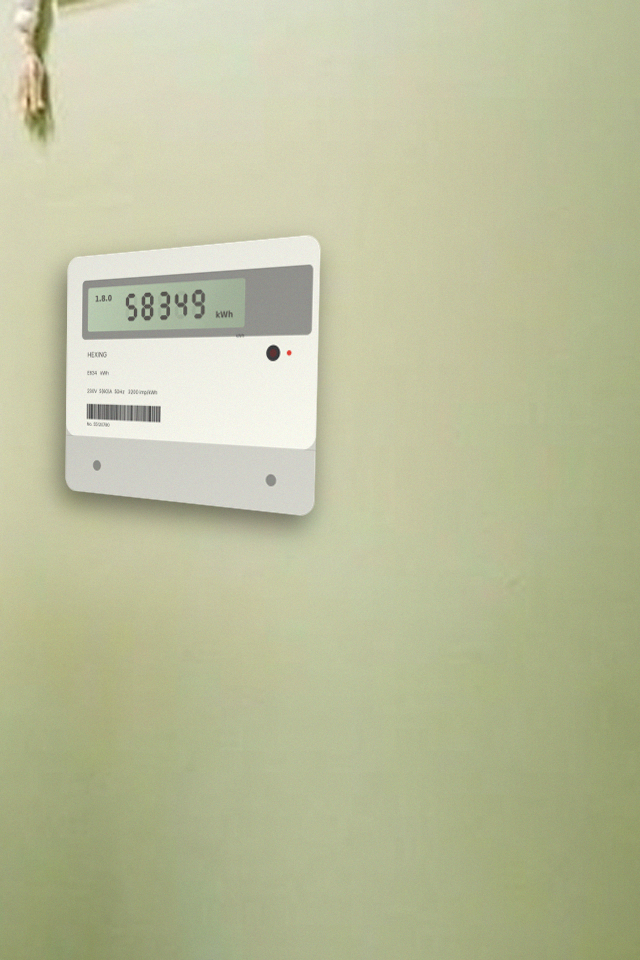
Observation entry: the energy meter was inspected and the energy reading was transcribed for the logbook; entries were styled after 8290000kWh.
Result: 58349kWh
